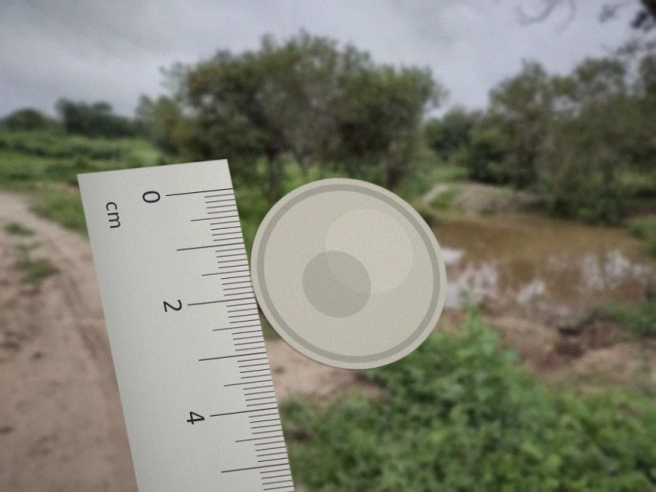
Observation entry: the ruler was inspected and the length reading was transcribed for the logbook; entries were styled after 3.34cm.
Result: 3.5cm
